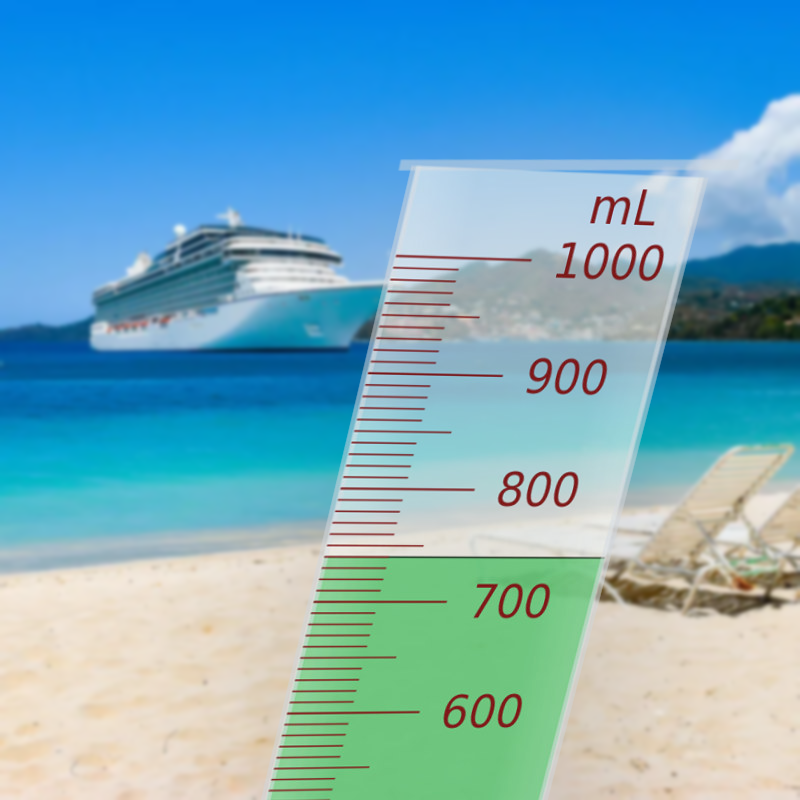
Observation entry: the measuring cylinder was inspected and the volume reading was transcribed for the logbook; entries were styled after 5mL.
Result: 740mL
